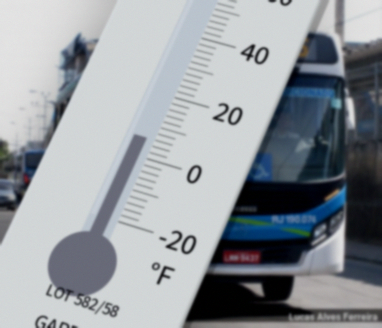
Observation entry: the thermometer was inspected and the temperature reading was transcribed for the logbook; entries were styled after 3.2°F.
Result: 6°F
